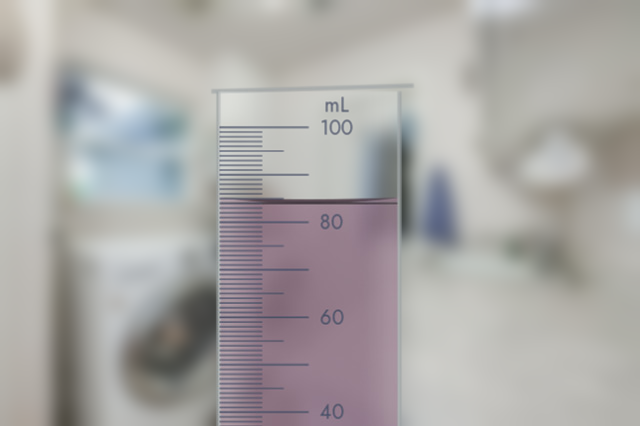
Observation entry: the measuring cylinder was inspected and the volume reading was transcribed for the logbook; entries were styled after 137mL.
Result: 84mL
